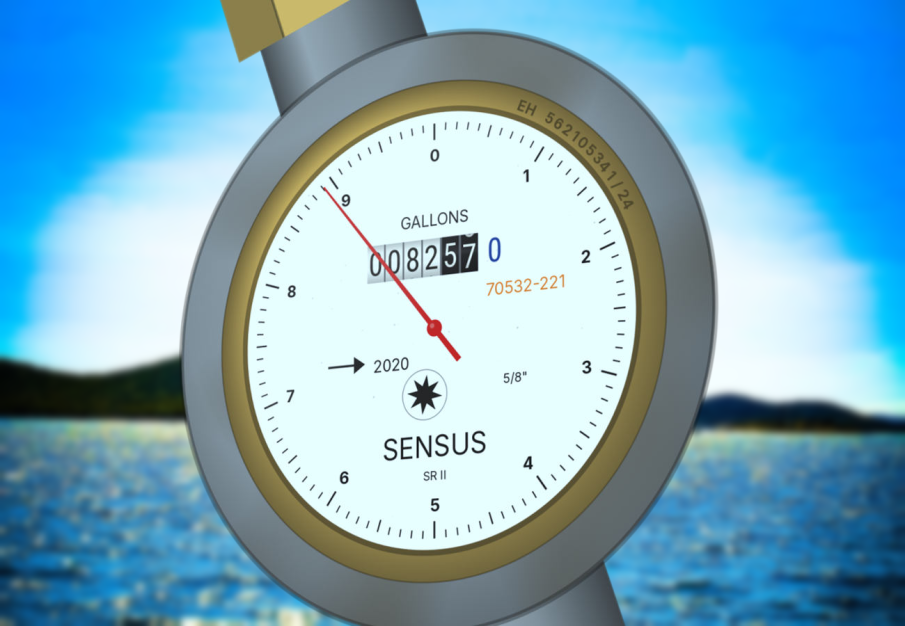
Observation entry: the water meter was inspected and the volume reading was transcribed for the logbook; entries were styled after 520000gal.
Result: 82568.9gal
